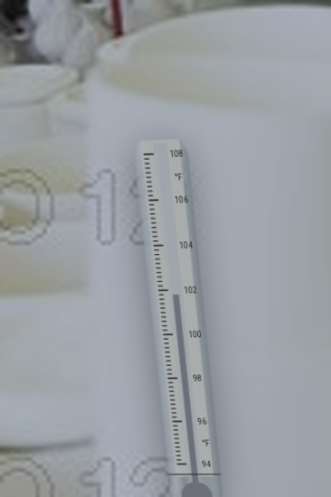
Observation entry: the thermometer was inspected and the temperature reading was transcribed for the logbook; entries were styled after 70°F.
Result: 101.8°F
